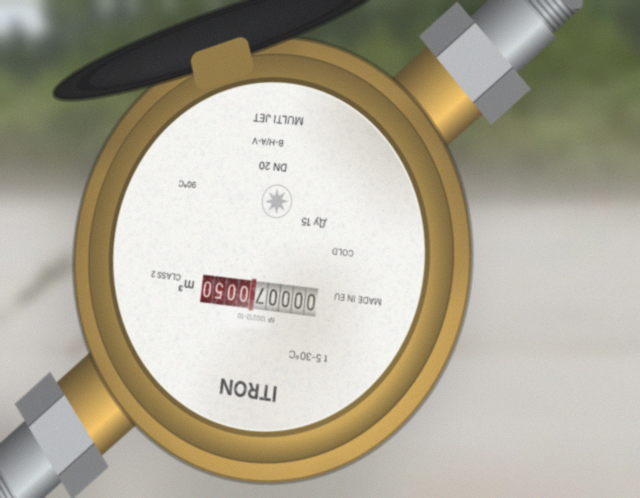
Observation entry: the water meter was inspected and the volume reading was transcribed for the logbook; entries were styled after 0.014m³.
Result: 7.0050m³
